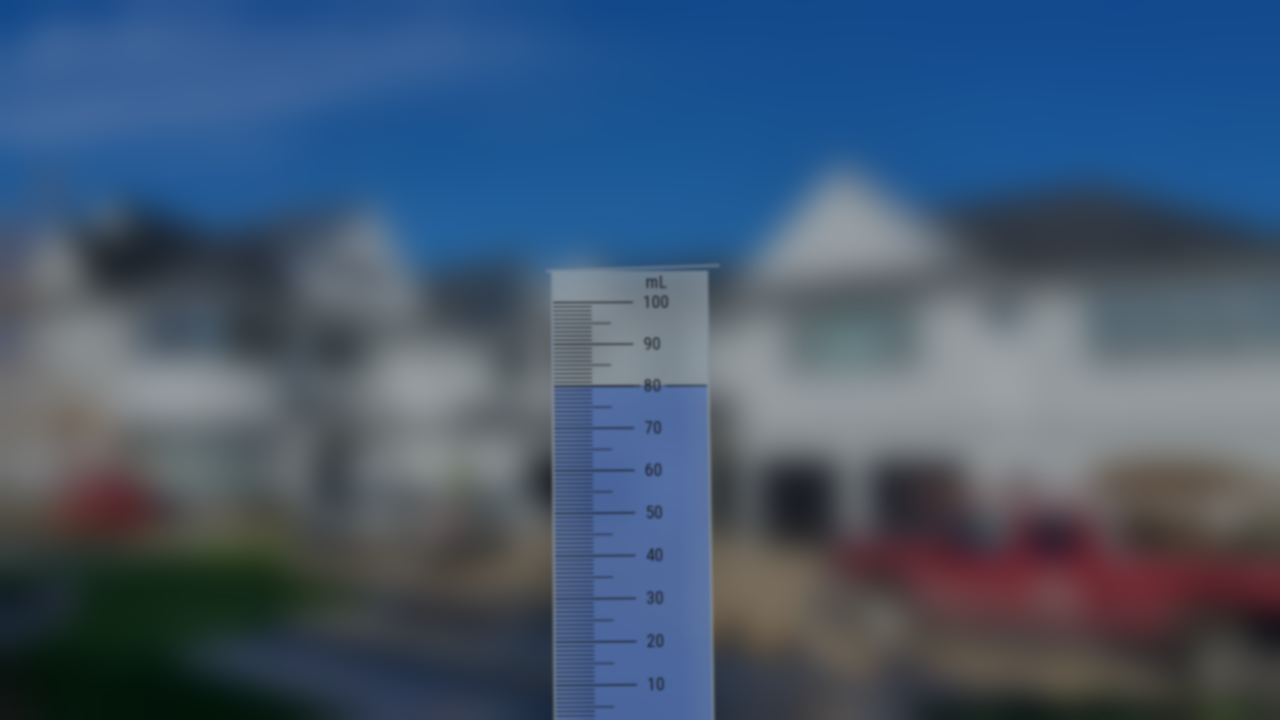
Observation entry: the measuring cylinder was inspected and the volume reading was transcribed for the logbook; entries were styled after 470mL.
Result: 80mL
